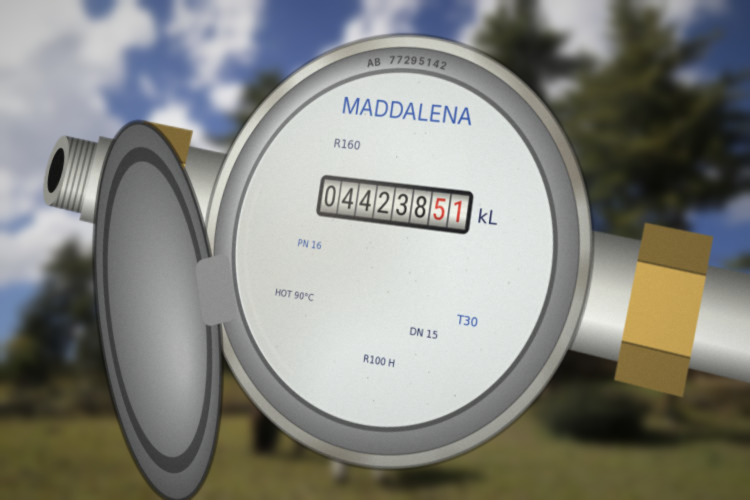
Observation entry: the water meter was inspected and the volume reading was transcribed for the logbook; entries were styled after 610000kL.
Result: 44238.51kL
